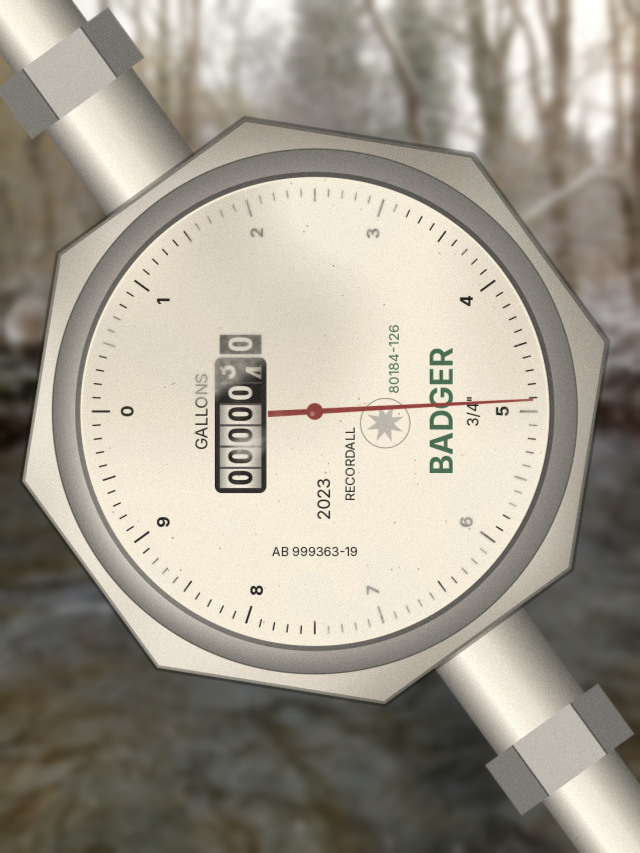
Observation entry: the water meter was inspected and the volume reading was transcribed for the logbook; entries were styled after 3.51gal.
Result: 34.9gal
